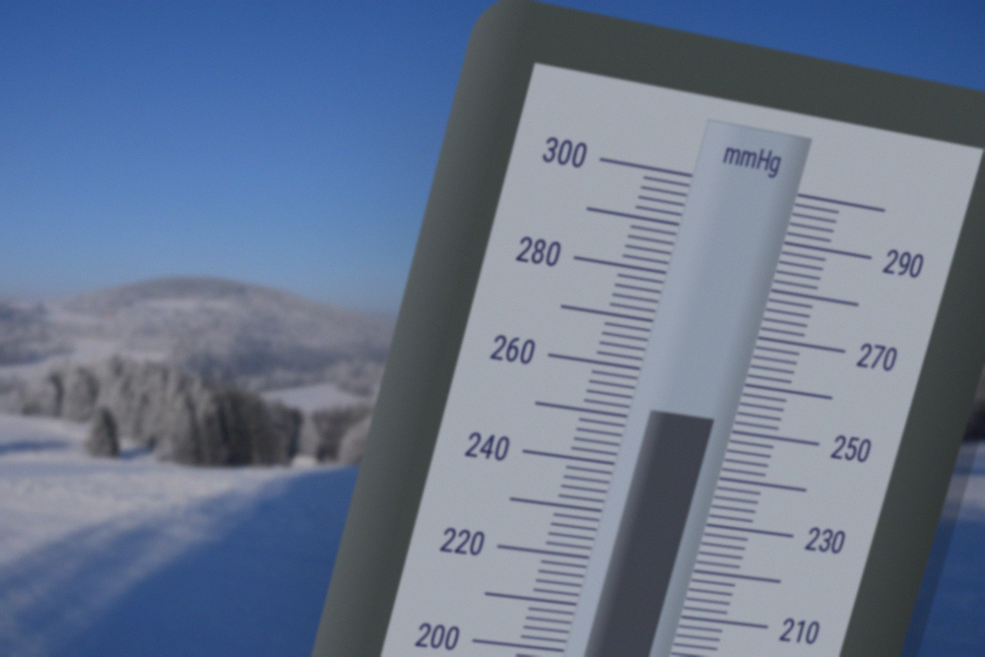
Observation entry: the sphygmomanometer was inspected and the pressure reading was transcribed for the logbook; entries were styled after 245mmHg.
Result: 252mmHg
